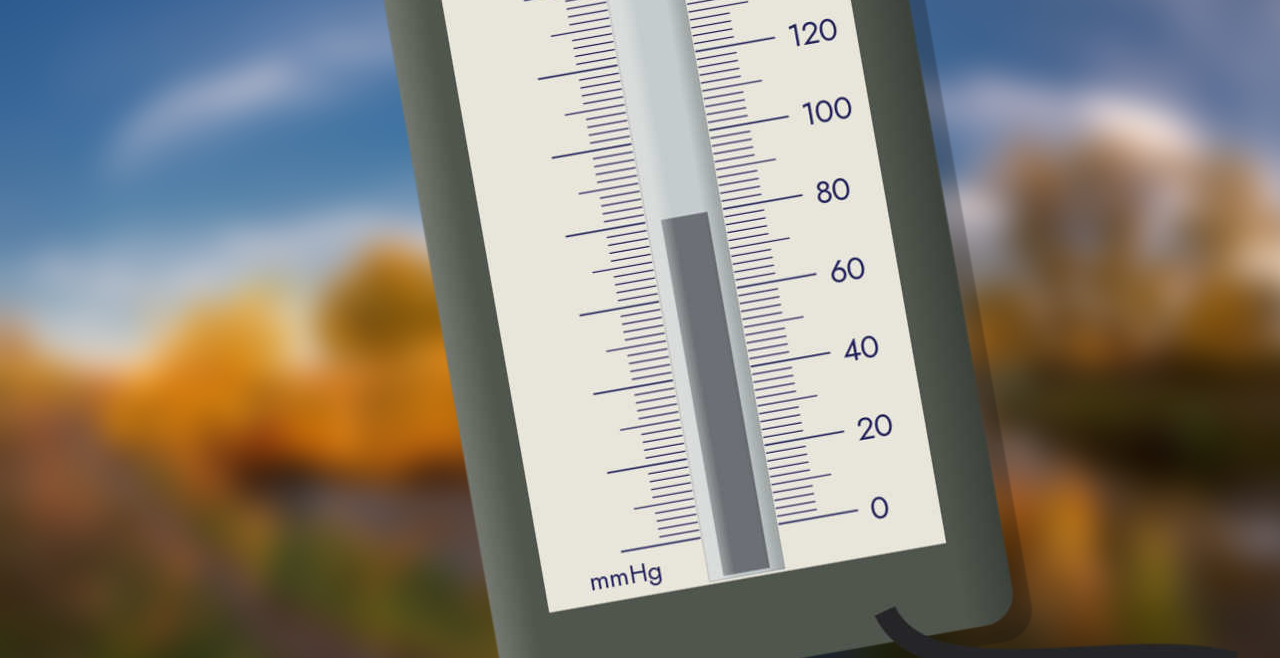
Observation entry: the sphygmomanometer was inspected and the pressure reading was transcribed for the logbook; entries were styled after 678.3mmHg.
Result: 80mmHg
